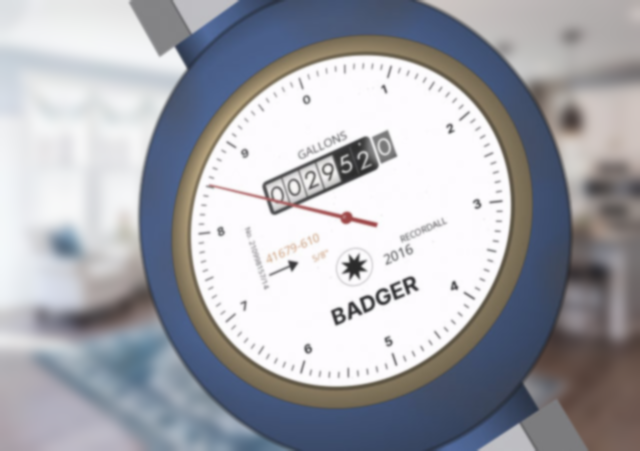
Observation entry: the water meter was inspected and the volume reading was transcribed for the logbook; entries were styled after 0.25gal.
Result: 29518.5gal
